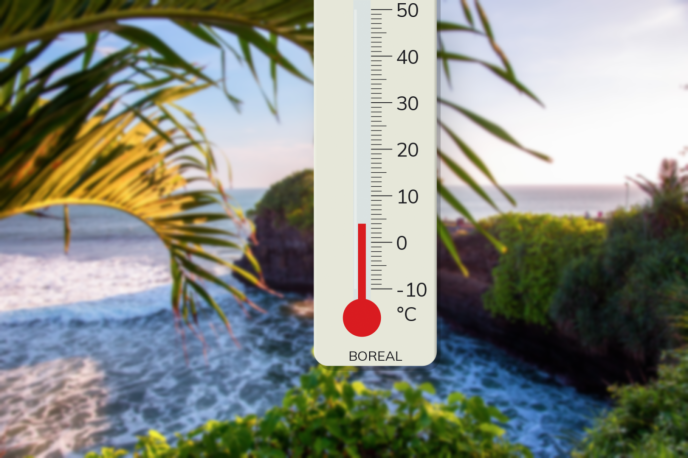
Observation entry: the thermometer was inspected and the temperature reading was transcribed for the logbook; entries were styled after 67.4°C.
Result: 4°C
